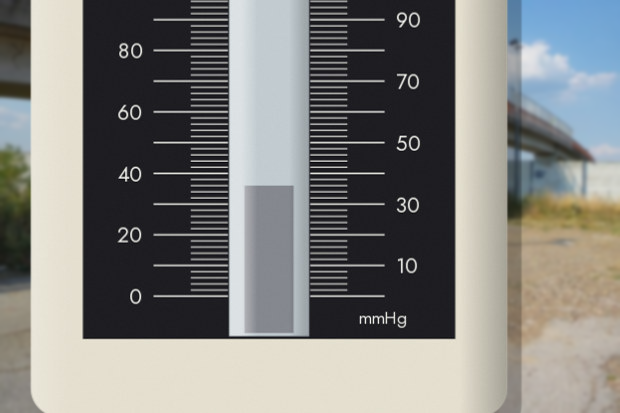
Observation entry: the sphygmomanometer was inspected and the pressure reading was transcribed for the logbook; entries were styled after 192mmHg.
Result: 36mmHg
